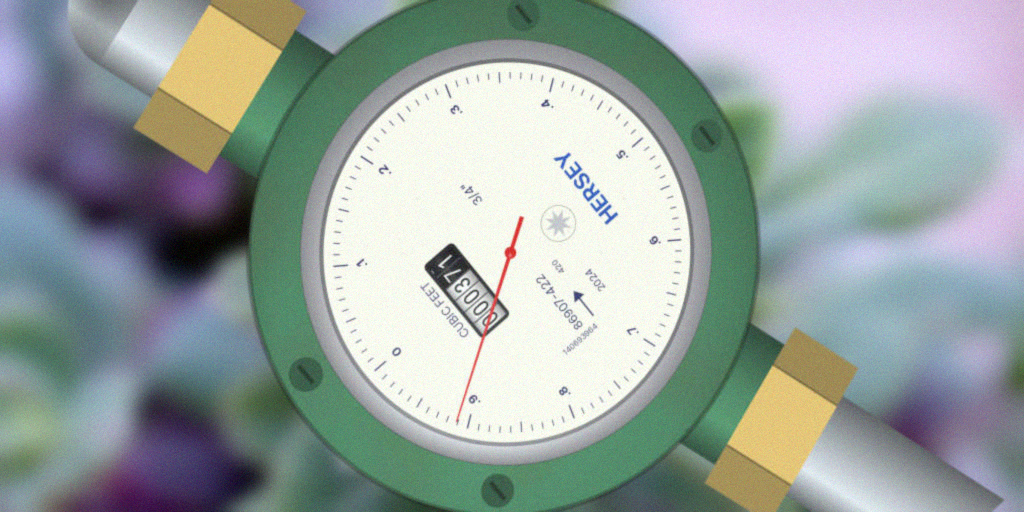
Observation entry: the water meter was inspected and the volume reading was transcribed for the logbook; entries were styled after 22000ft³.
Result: 370.91ft³
